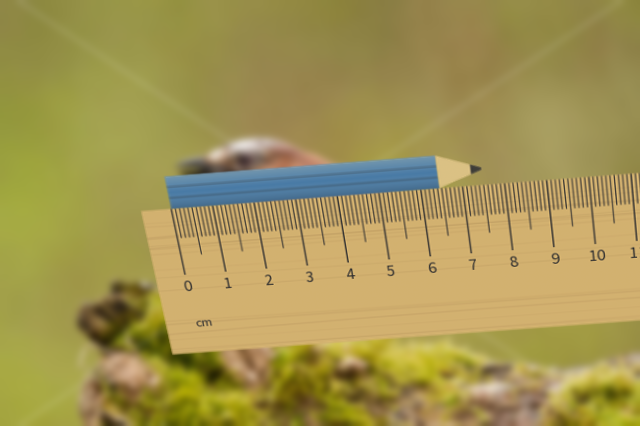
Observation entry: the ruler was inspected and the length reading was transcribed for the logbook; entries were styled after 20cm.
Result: 7.5cm
